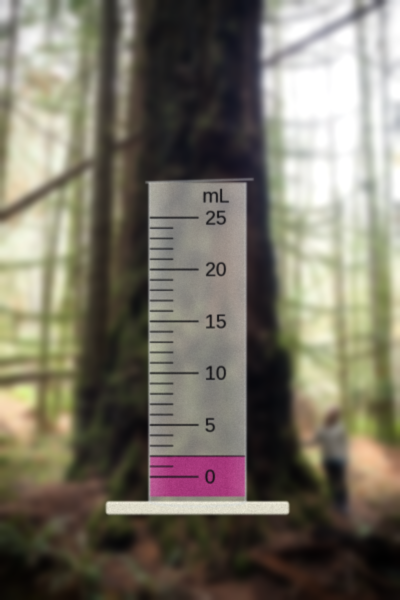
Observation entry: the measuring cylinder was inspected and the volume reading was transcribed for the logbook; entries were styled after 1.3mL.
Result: 2mL
